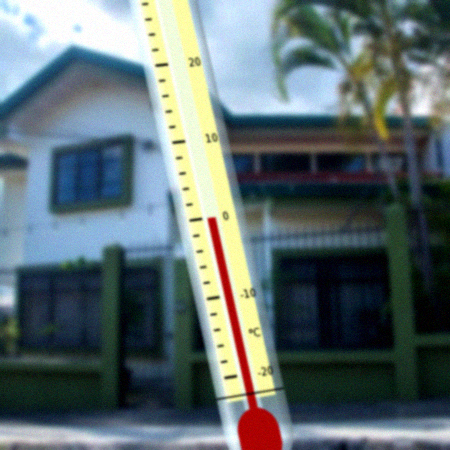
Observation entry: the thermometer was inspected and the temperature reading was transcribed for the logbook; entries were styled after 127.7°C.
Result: 0°C
